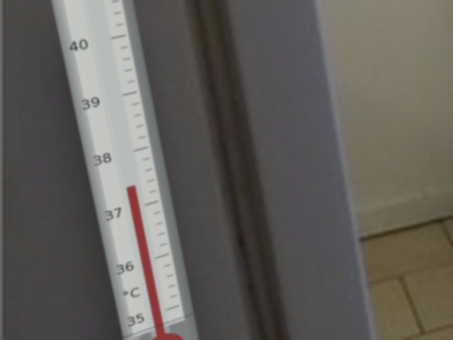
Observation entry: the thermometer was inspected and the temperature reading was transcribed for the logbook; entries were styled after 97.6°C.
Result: 37.4°C
